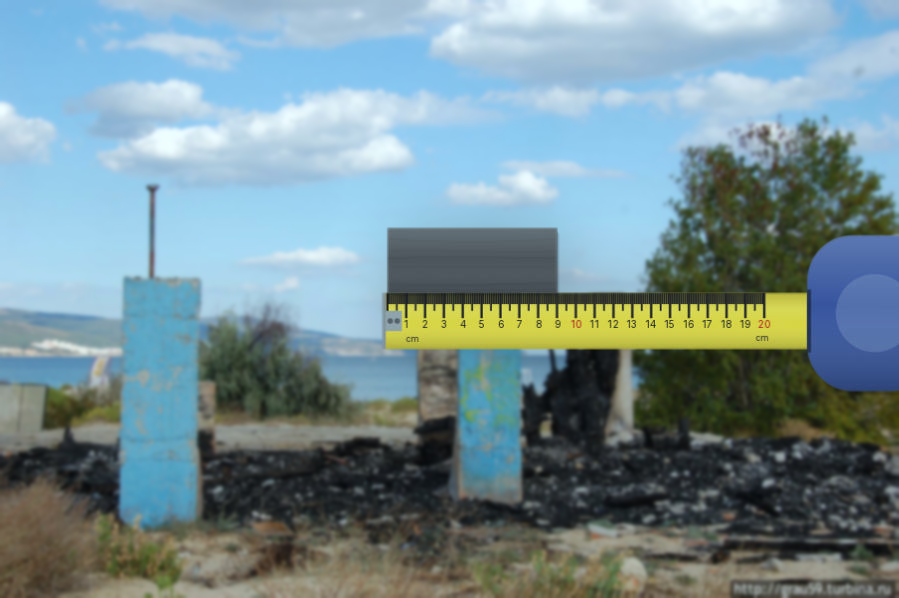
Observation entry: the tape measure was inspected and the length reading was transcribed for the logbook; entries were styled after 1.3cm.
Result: 9cm
